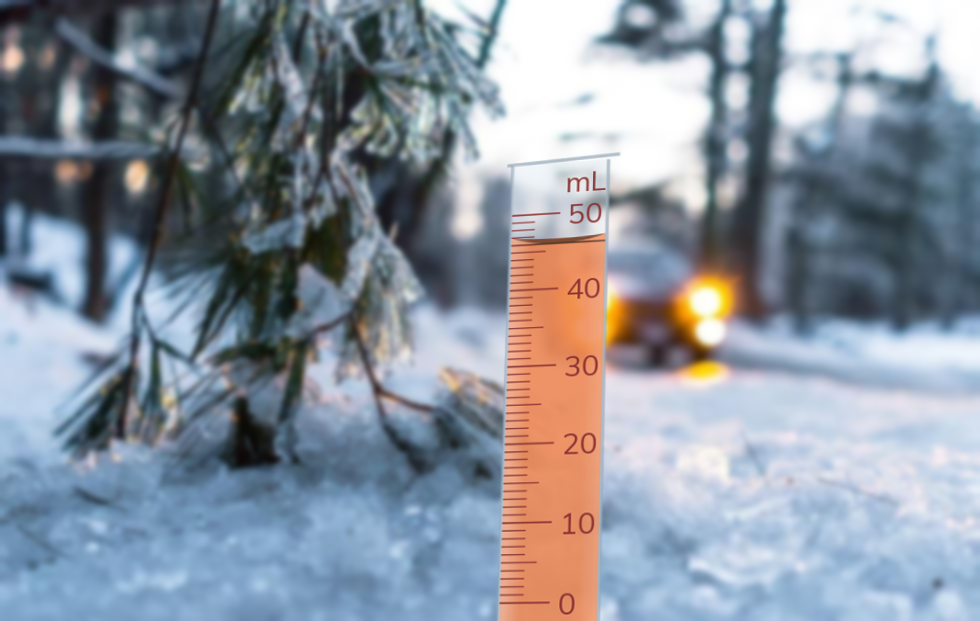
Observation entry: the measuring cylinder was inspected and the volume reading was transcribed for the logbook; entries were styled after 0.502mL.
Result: 46mL
